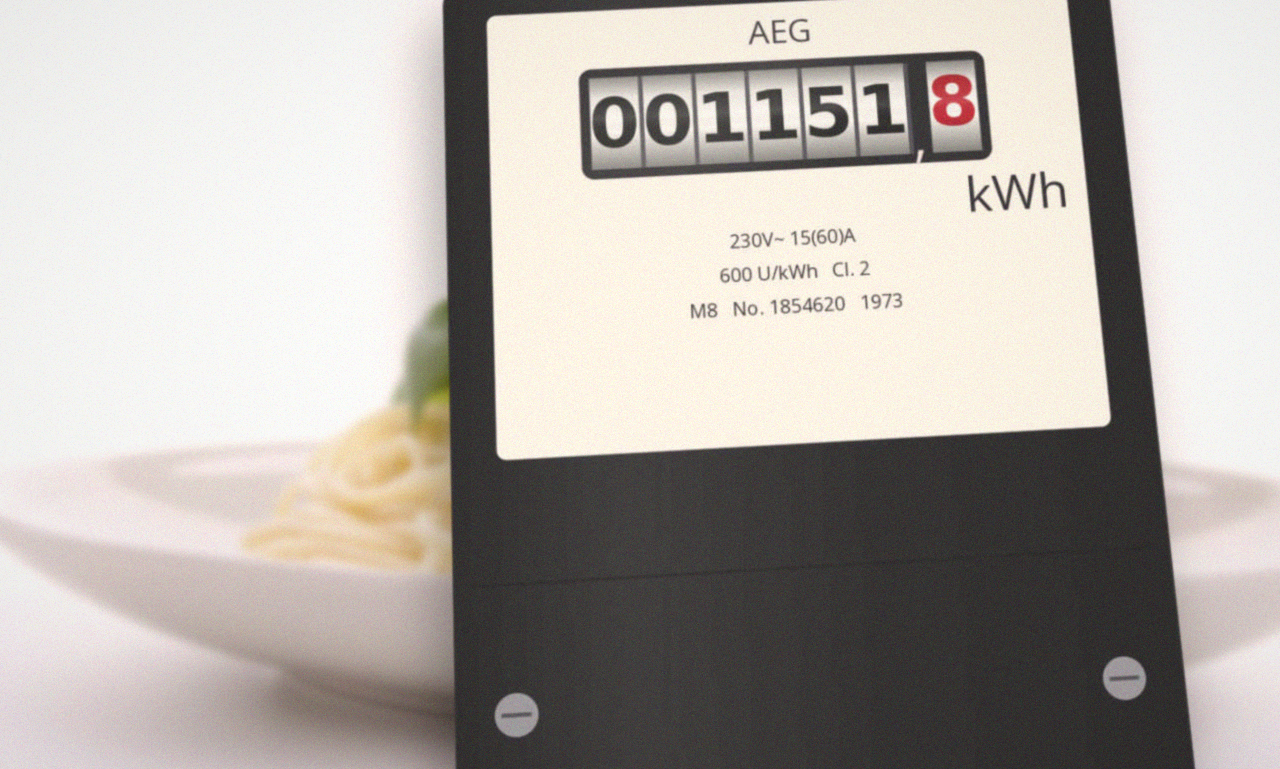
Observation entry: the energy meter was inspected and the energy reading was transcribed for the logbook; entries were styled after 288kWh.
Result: 1151.8kWh
